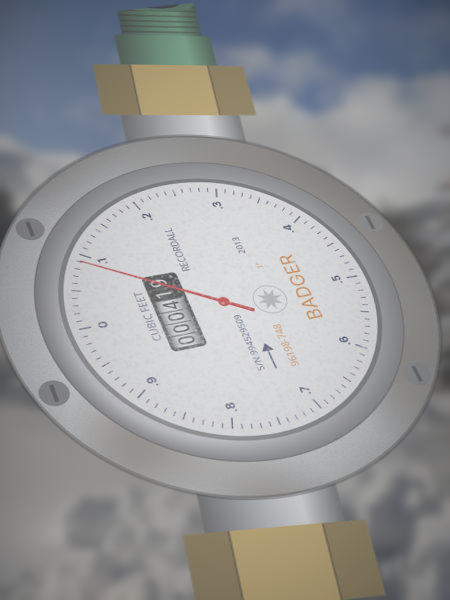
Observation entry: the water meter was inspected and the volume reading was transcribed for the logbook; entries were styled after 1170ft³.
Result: 419.09ft³
